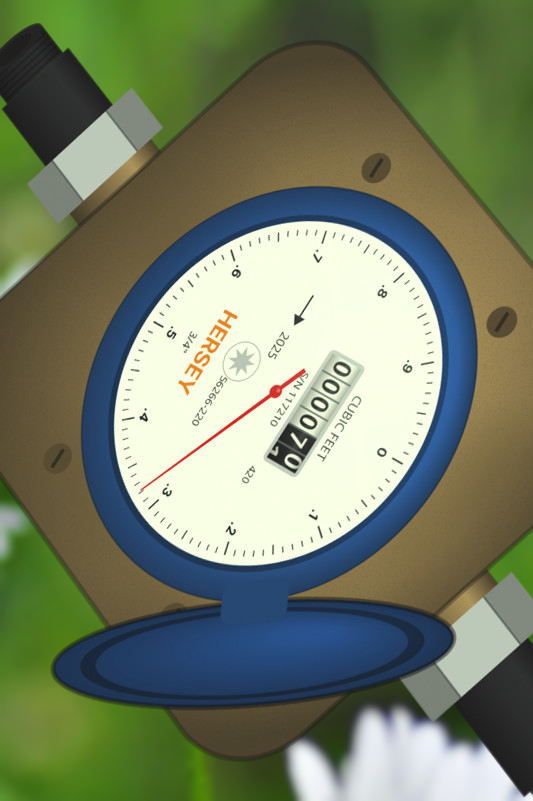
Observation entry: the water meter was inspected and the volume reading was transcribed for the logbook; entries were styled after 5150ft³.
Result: 70.32ft³
